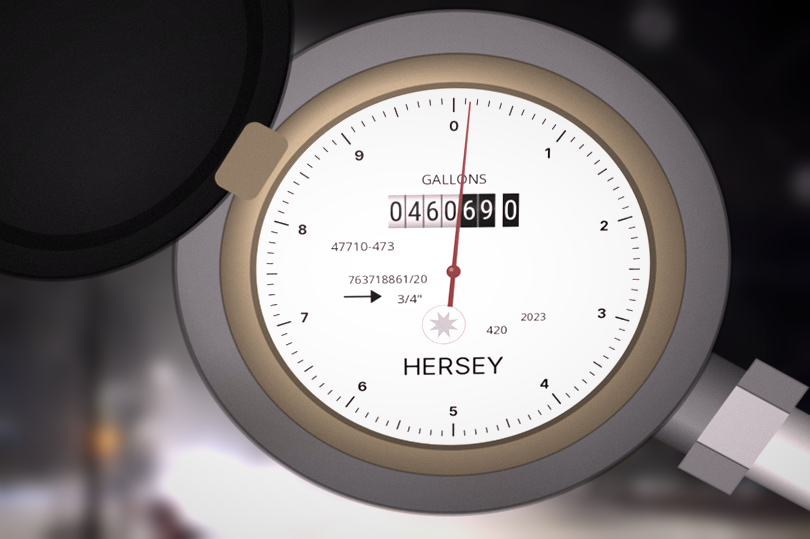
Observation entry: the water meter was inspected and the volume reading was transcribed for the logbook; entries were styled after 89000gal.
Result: 460690.1gal
